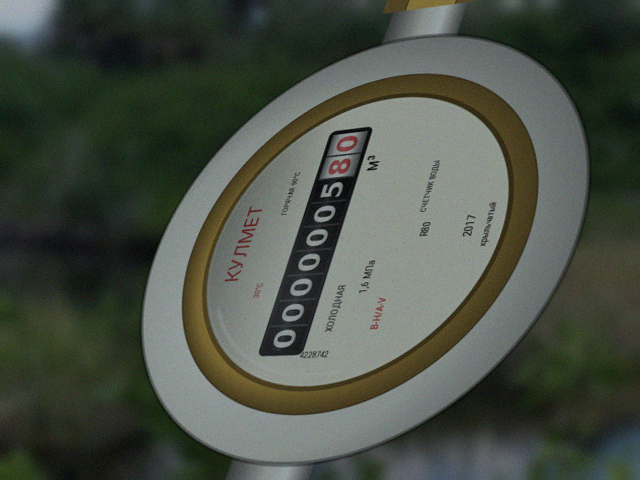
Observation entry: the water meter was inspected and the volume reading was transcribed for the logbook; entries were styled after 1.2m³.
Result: 5.80m³
